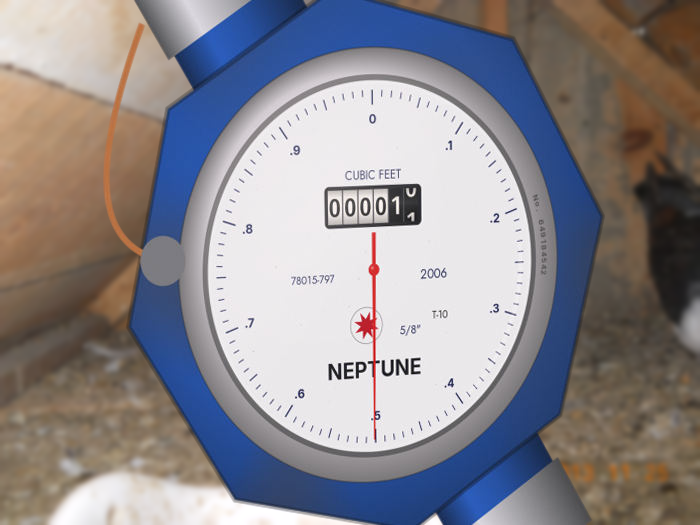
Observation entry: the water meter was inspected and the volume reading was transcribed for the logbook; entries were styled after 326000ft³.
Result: 10.50ft³
